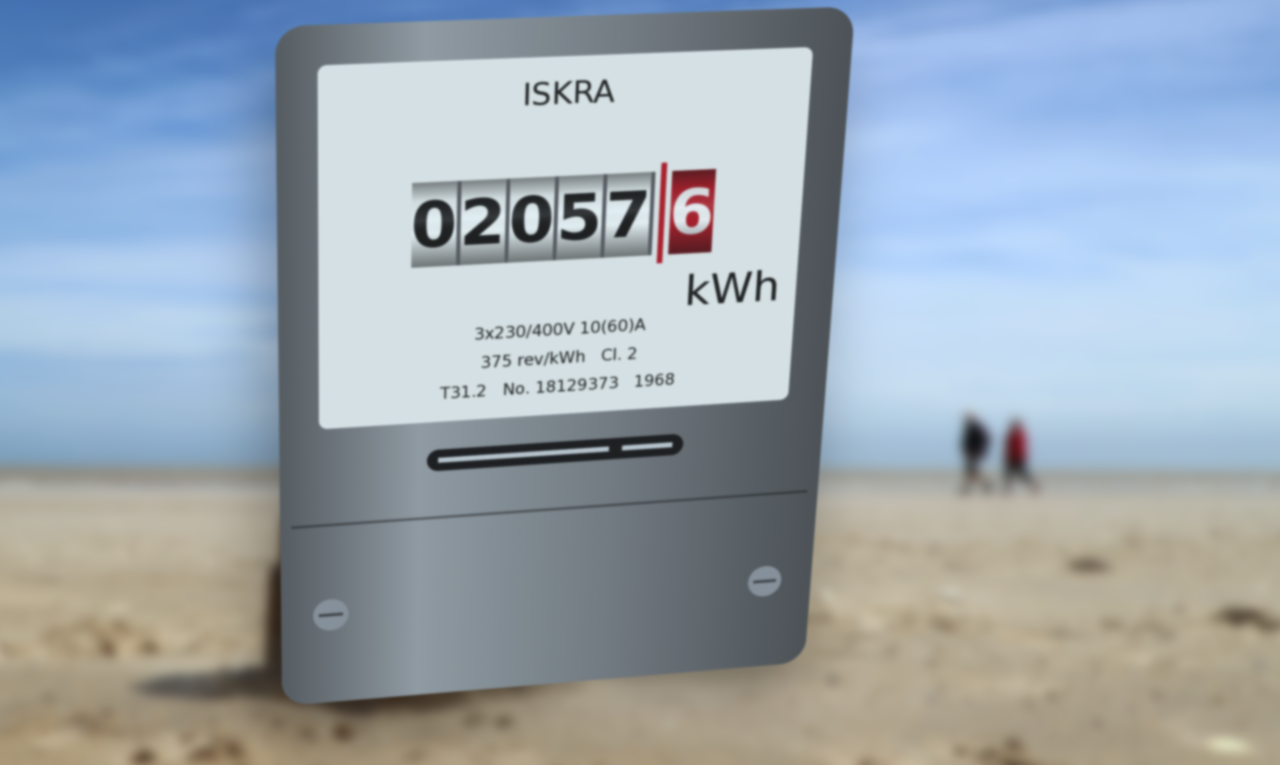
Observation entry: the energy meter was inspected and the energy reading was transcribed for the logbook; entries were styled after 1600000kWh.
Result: 2057.6kWh
